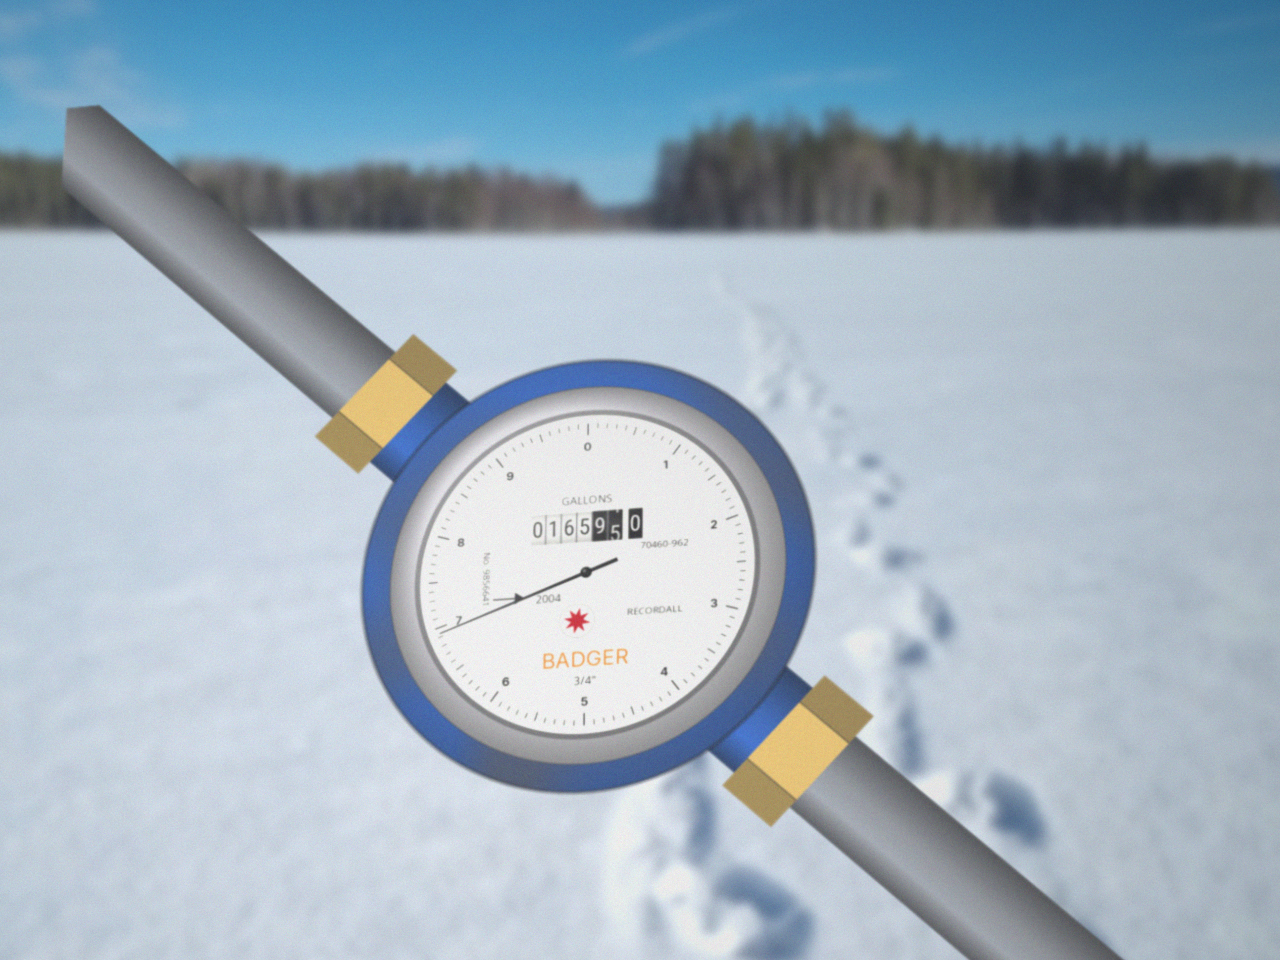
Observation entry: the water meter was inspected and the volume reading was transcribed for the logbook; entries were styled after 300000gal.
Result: 165946.9gal
